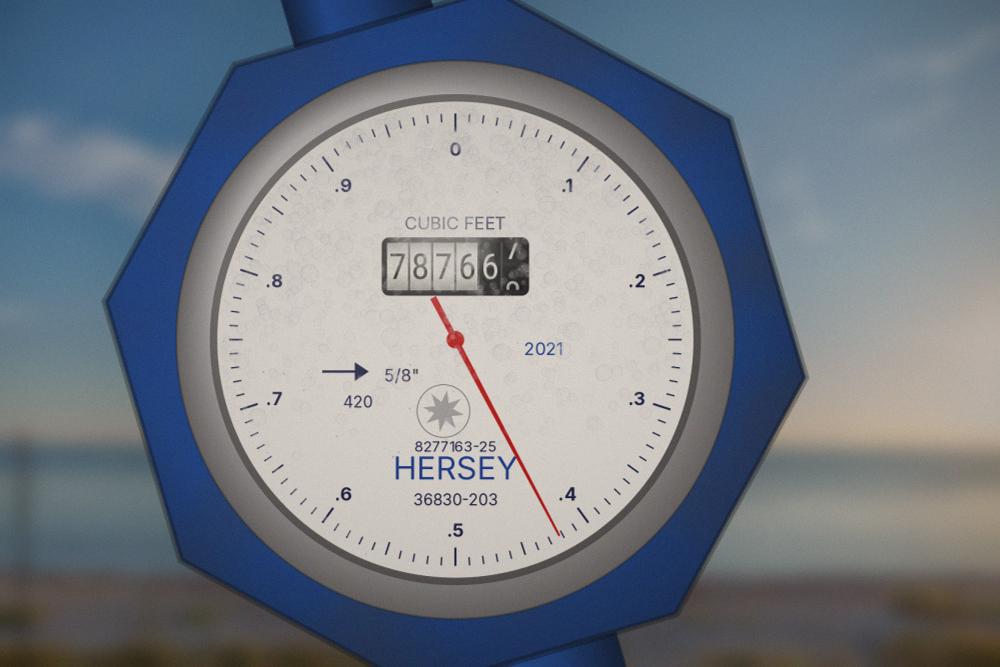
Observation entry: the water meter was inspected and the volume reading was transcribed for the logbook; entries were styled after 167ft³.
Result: 787667.42ft³
